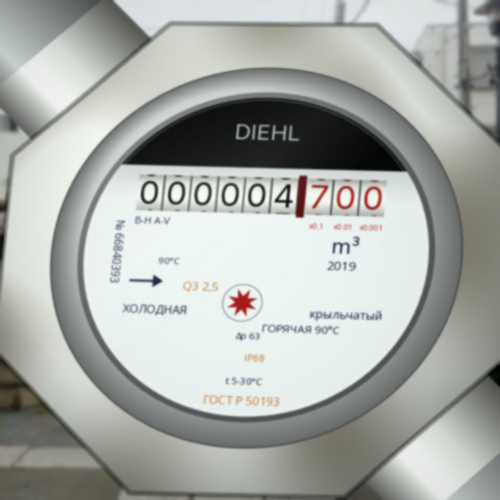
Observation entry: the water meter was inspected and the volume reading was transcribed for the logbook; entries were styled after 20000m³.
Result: 4.700m³
